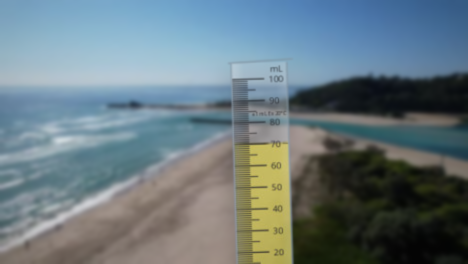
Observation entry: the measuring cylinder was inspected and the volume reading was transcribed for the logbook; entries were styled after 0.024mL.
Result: 70mL
